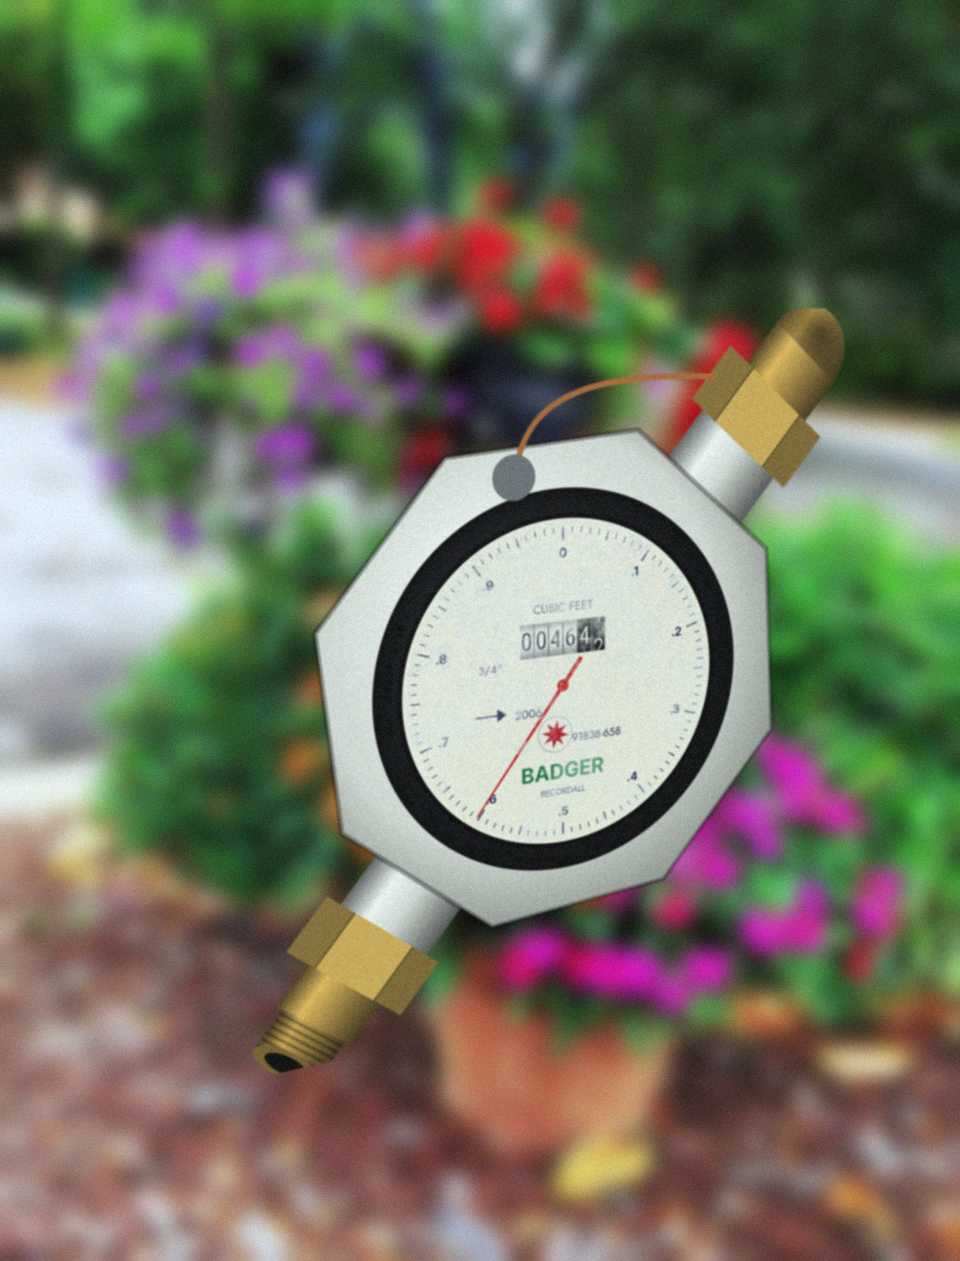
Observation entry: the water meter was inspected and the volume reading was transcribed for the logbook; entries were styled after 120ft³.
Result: 4641.60ft³
